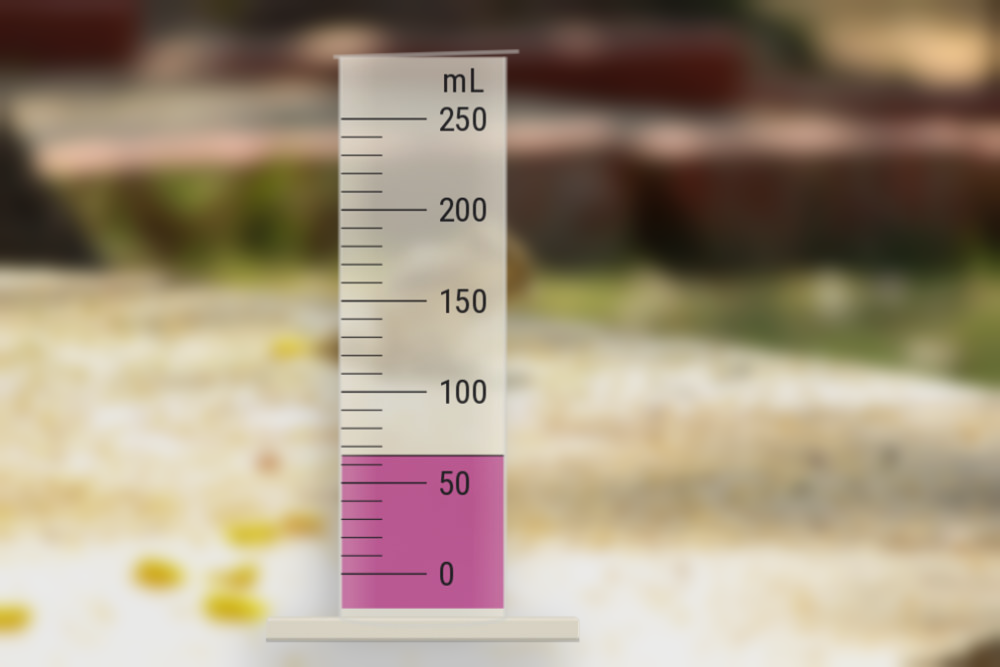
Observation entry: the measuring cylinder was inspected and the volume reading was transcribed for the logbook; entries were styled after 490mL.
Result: 65mL
